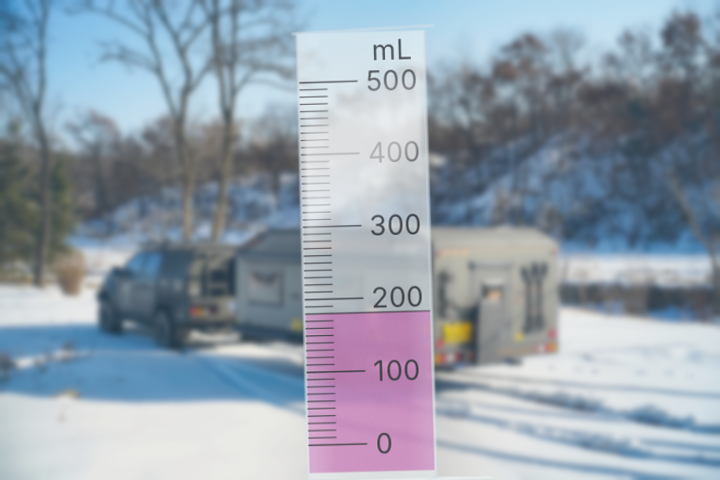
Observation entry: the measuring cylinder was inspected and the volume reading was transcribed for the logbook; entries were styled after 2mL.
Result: 180mL
